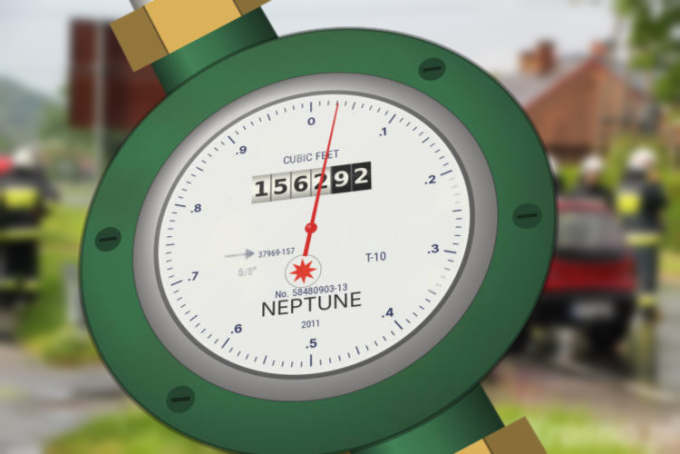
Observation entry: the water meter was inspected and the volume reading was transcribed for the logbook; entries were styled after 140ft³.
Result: 156292.03ft³
